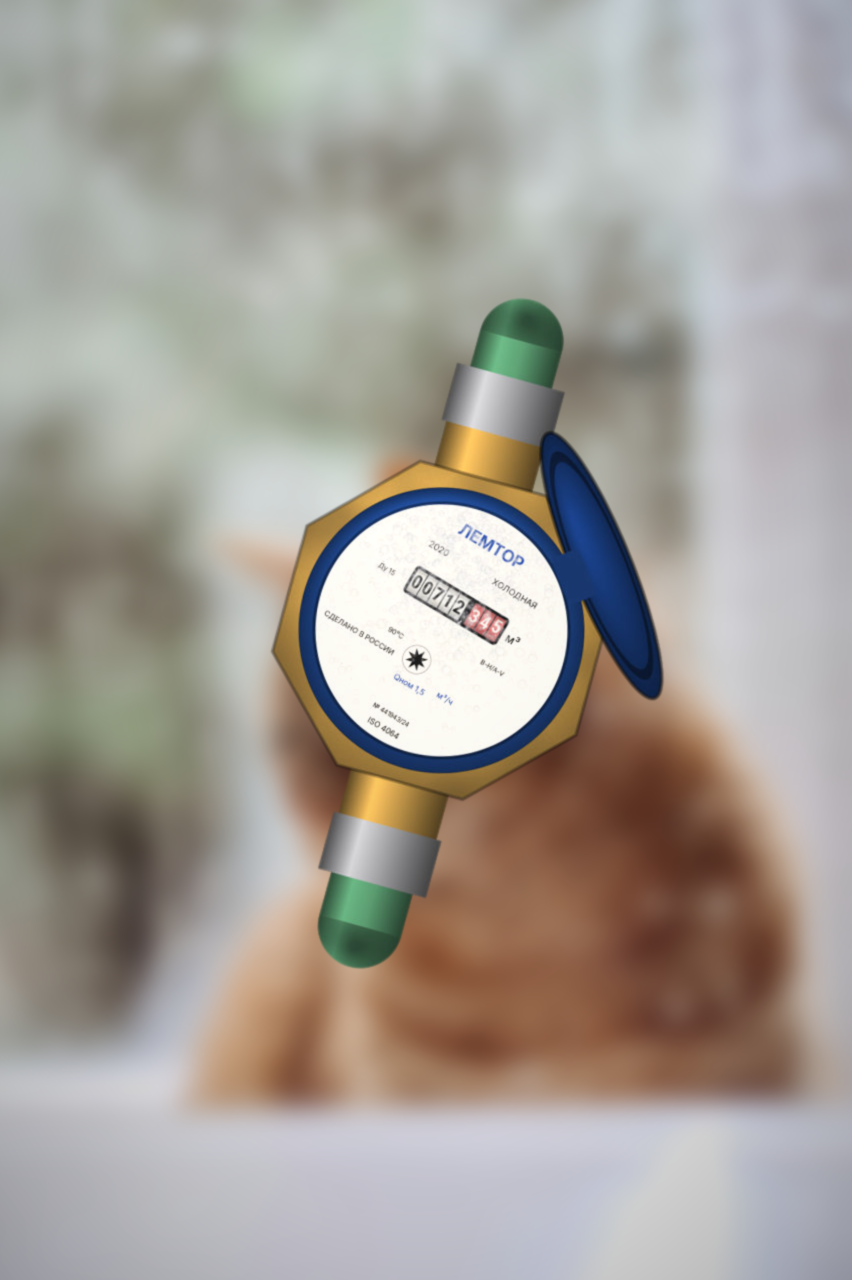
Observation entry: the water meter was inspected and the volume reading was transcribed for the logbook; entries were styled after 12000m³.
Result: 712.345m³
